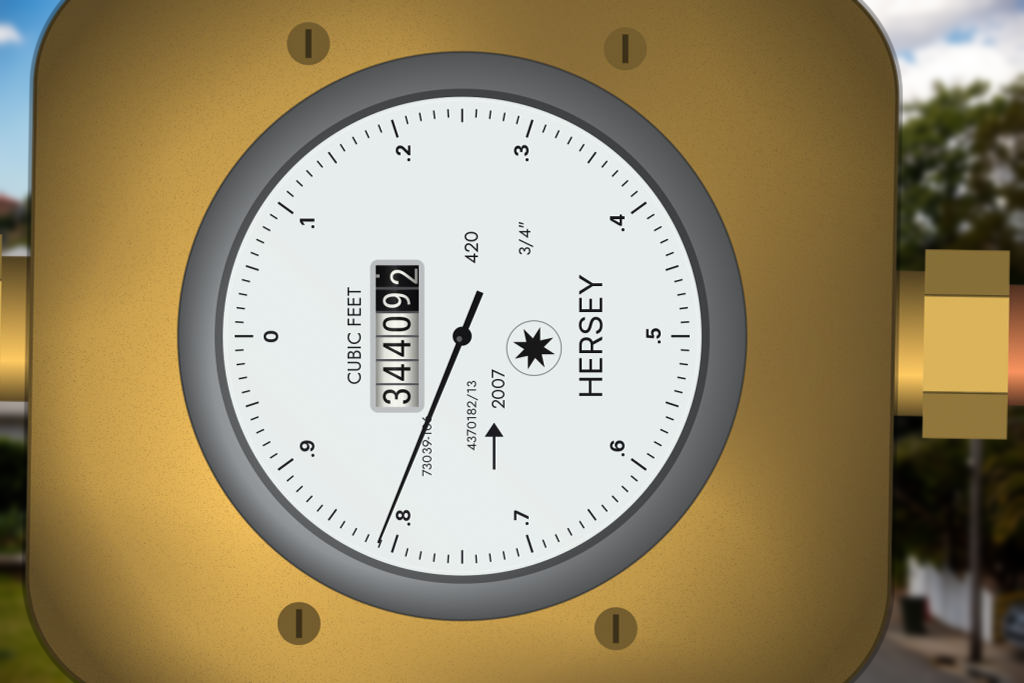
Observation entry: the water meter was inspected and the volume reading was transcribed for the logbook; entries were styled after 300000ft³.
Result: 344091.81ft³
